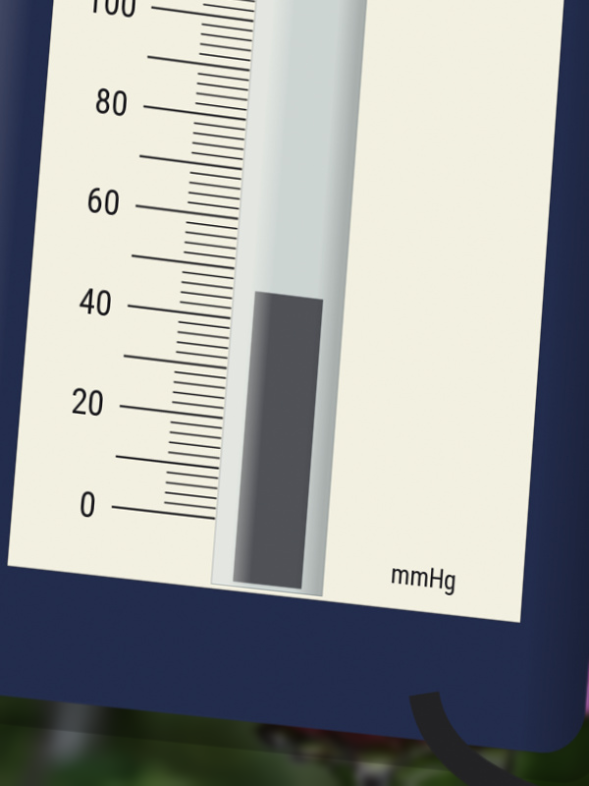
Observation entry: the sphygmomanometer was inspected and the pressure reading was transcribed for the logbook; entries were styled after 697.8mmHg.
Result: 46mmHg
